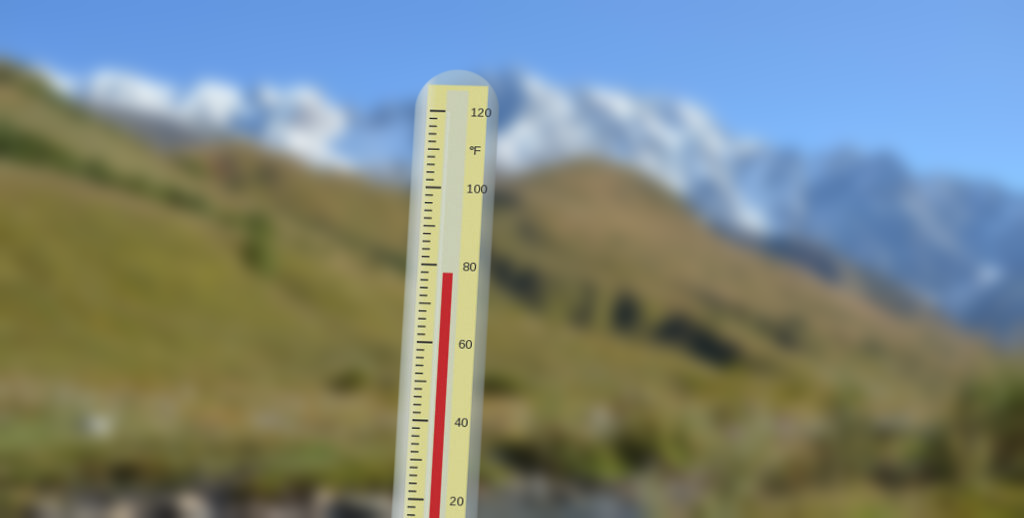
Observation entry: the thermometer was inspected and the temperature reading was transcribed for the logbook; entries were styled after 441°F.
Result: 78°F
